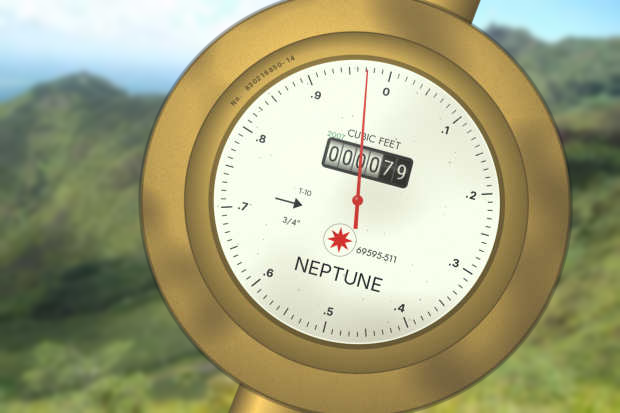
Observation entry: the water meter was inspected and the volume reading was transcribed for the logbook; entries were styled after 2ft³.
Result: 78.97ft³
